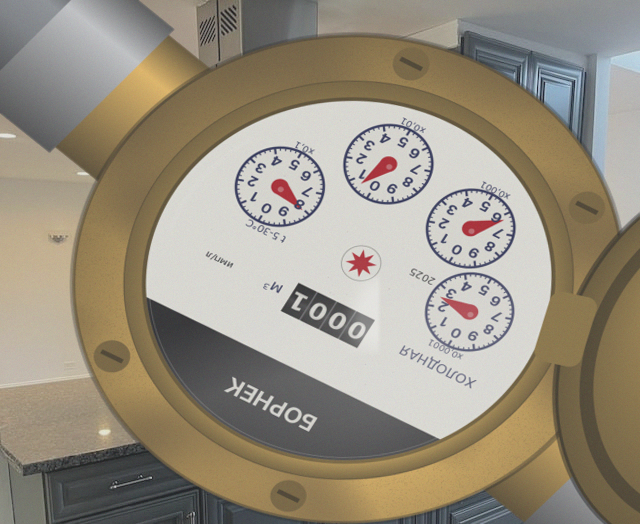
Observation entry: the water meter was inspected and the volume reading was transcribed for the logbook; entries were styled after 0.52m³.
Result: 1.8062m³
